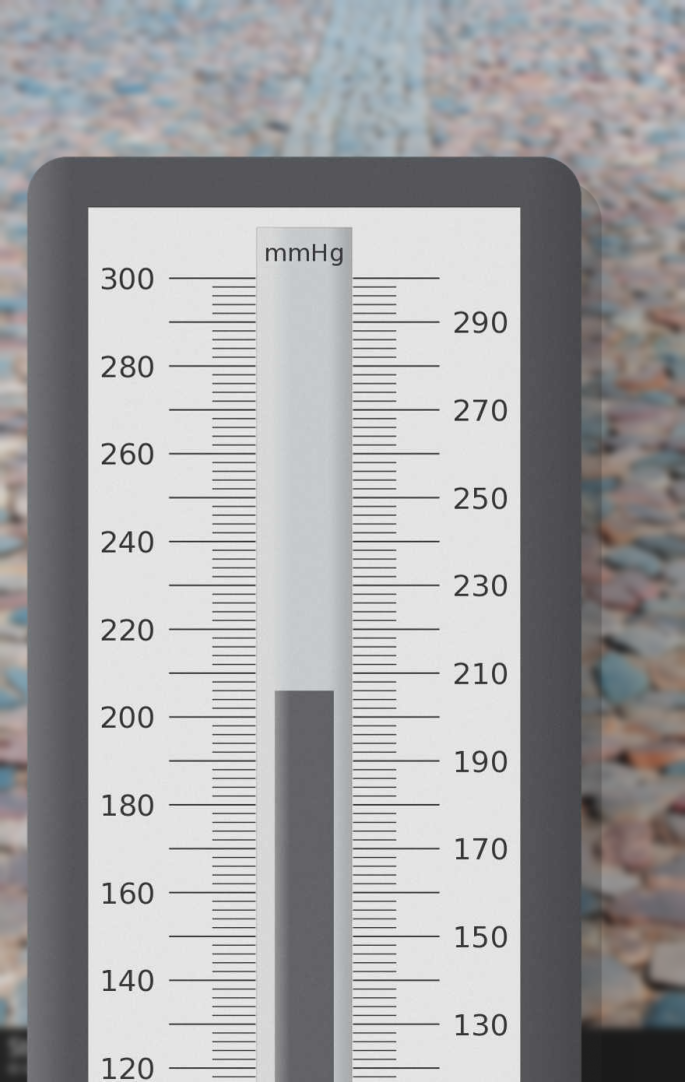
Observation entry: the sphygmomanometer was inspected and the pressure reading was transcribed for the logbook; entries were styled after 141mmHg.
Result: 206mmHg
